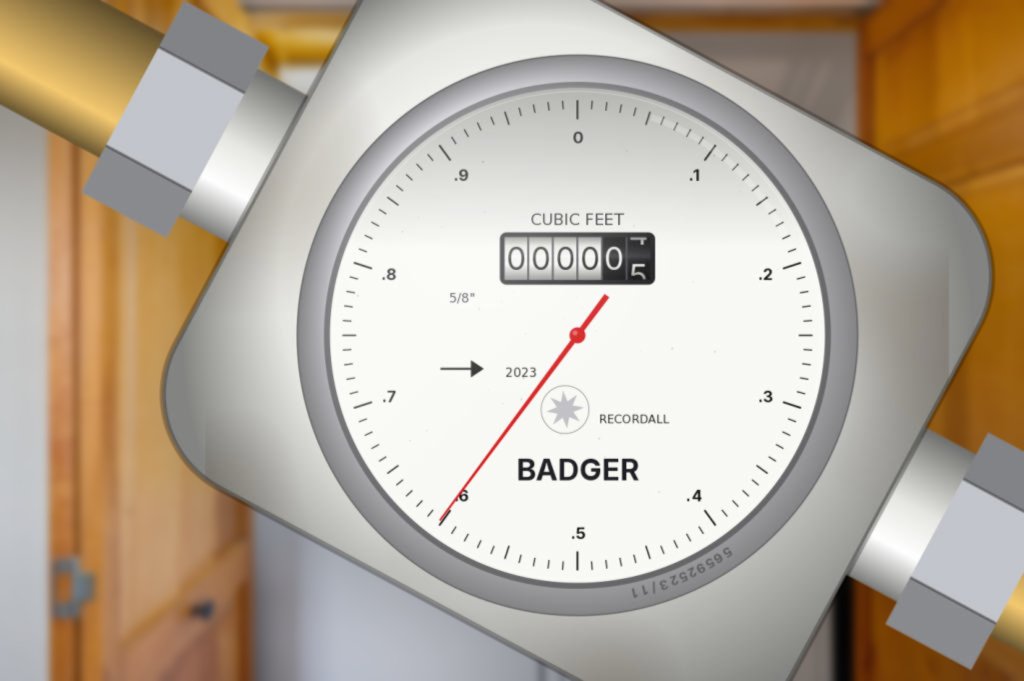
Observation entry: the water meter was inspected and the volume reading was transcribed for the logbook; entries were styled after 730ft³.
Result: 4.60ft³
